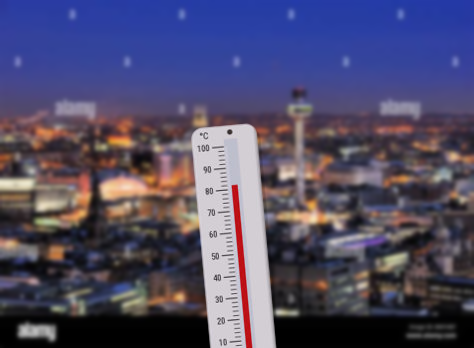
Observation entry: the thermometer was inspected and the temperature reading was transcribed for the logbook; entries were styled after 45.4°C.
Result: 82°C
